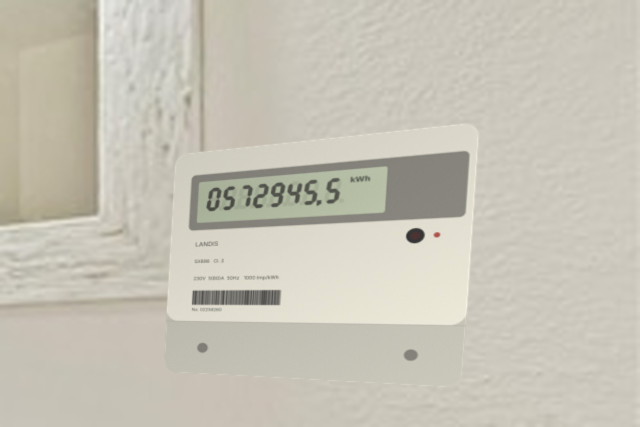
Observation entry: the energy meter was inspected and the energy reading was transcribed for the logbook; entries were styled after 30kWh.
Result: 572945.5kWh
